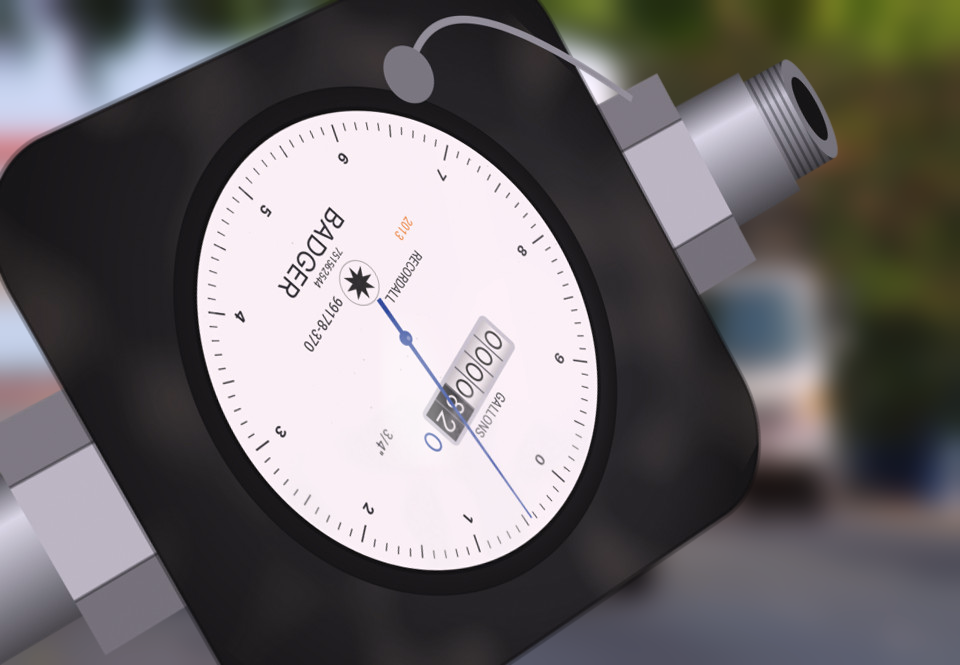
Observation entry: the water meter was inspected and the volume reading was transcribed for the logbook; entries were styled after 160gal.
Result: 820.4gal
